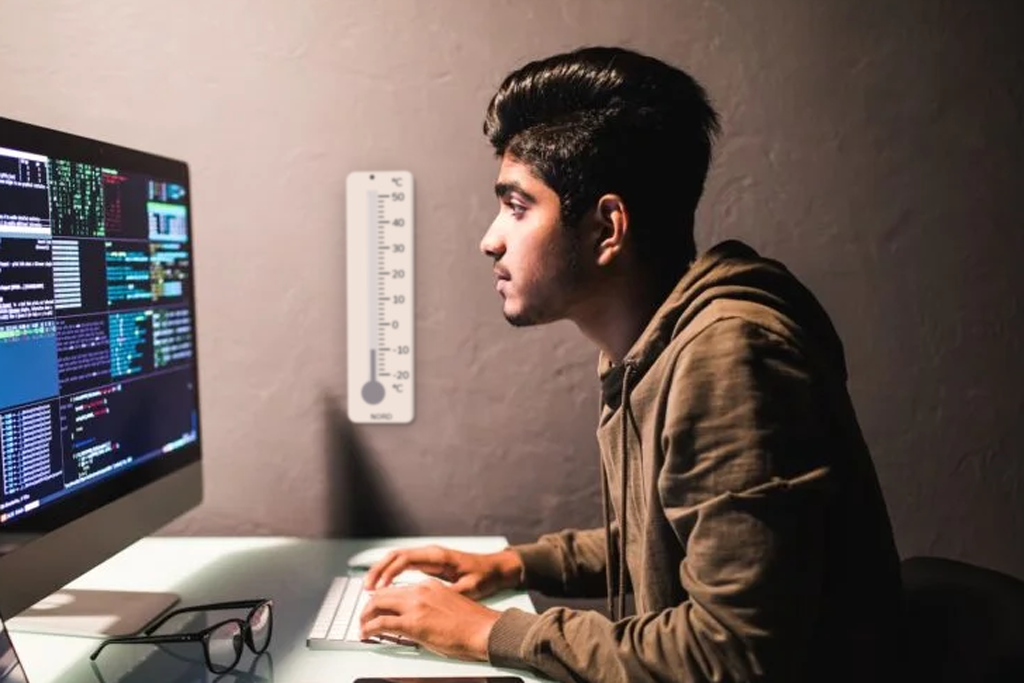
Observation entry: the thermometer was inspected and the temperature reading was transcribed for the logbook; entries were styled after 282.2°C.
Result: -10°C
